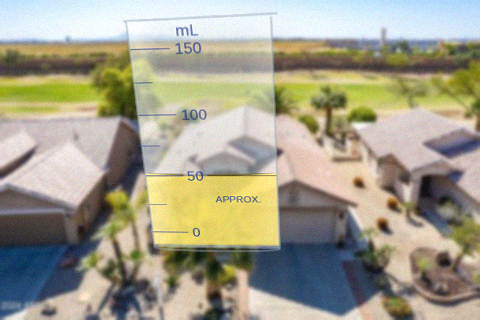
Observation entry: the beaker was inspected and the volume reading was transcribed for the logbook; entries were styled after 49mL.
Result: 50mL
